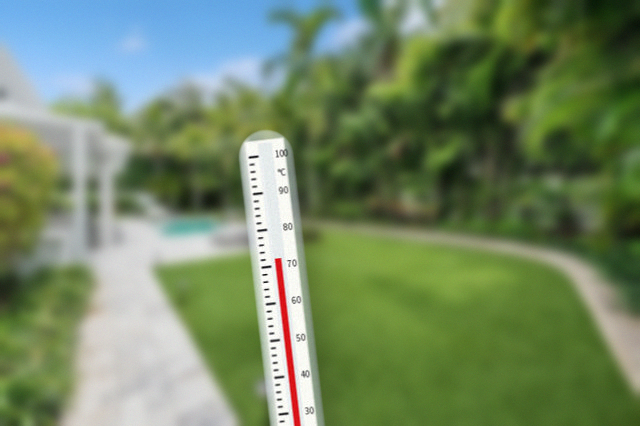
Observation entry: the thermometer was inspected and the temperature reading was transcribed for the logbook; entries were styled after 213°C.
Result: 72°C
